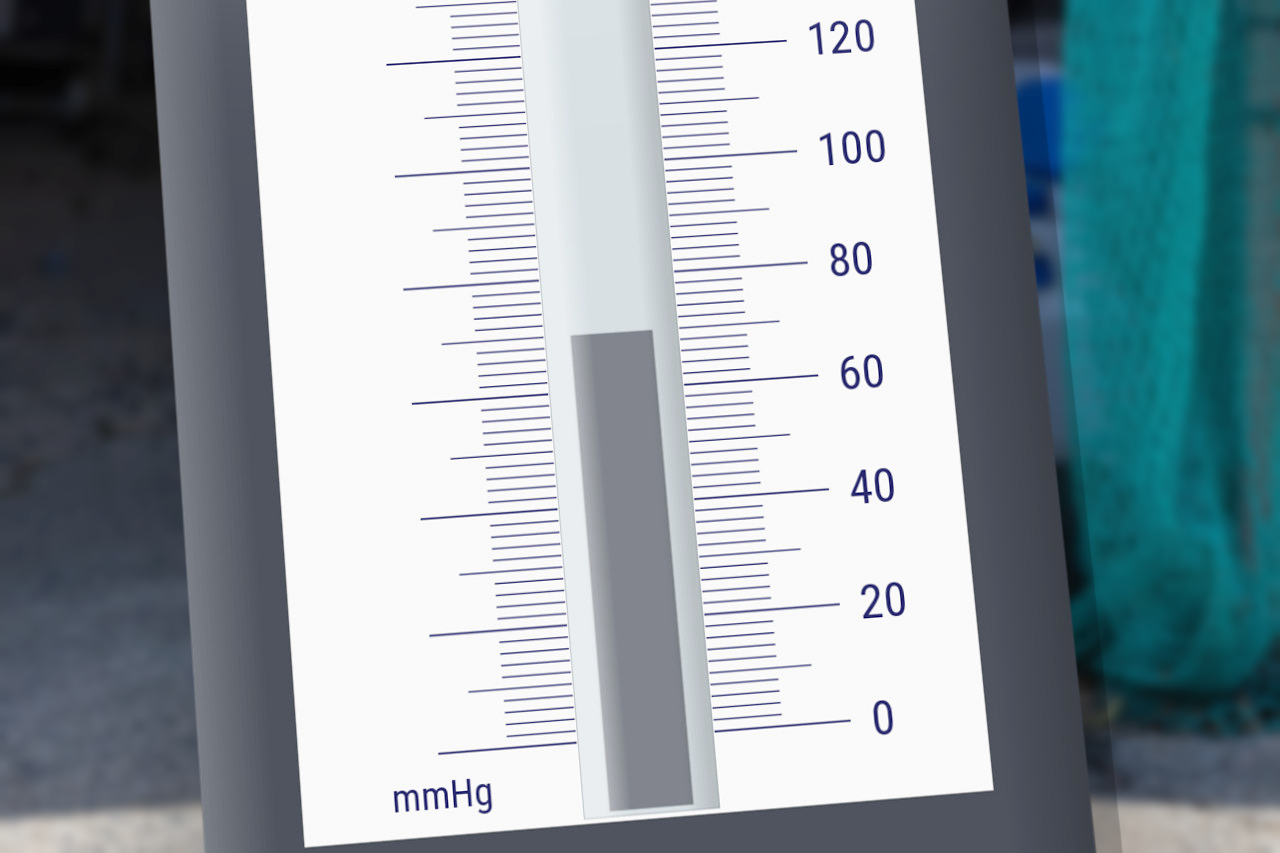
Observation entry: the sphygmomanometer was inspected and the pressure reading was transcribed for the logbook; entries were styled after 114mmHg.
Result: 70mmHg
